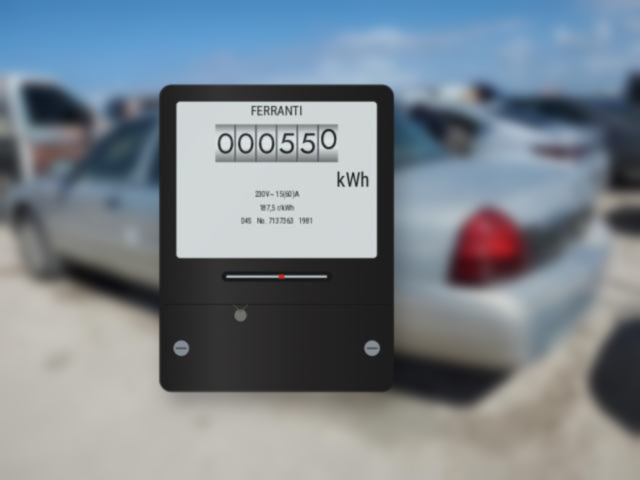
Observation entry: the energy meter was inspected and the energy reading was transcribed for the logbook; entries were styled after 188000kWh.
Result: 550kWh
